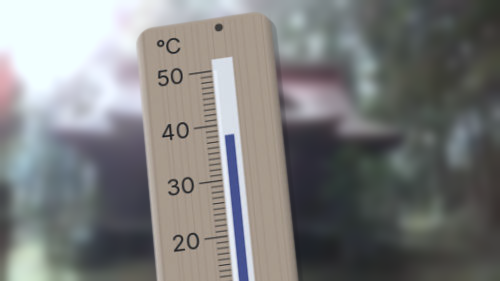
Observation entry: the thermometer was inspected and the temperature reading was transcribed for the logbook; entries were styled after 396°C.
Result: 38°C
